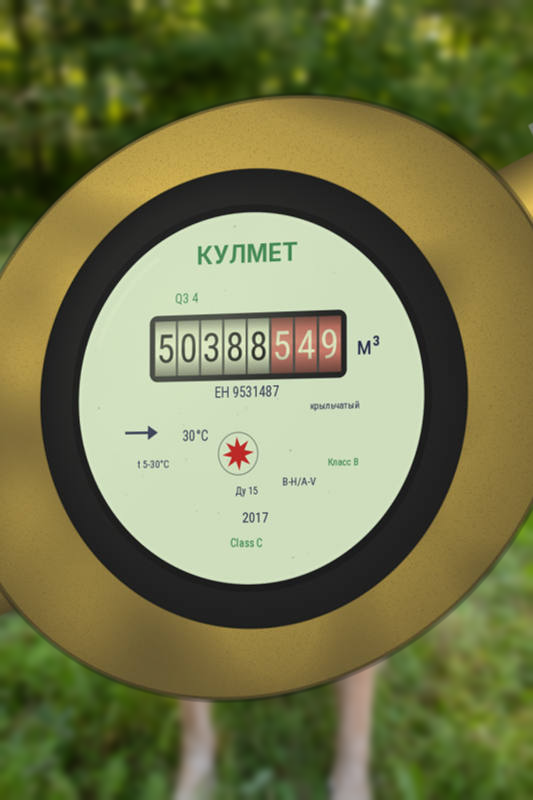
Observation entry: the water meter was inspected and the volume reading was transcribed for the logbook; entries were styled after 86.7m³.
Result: 50388.549m³
